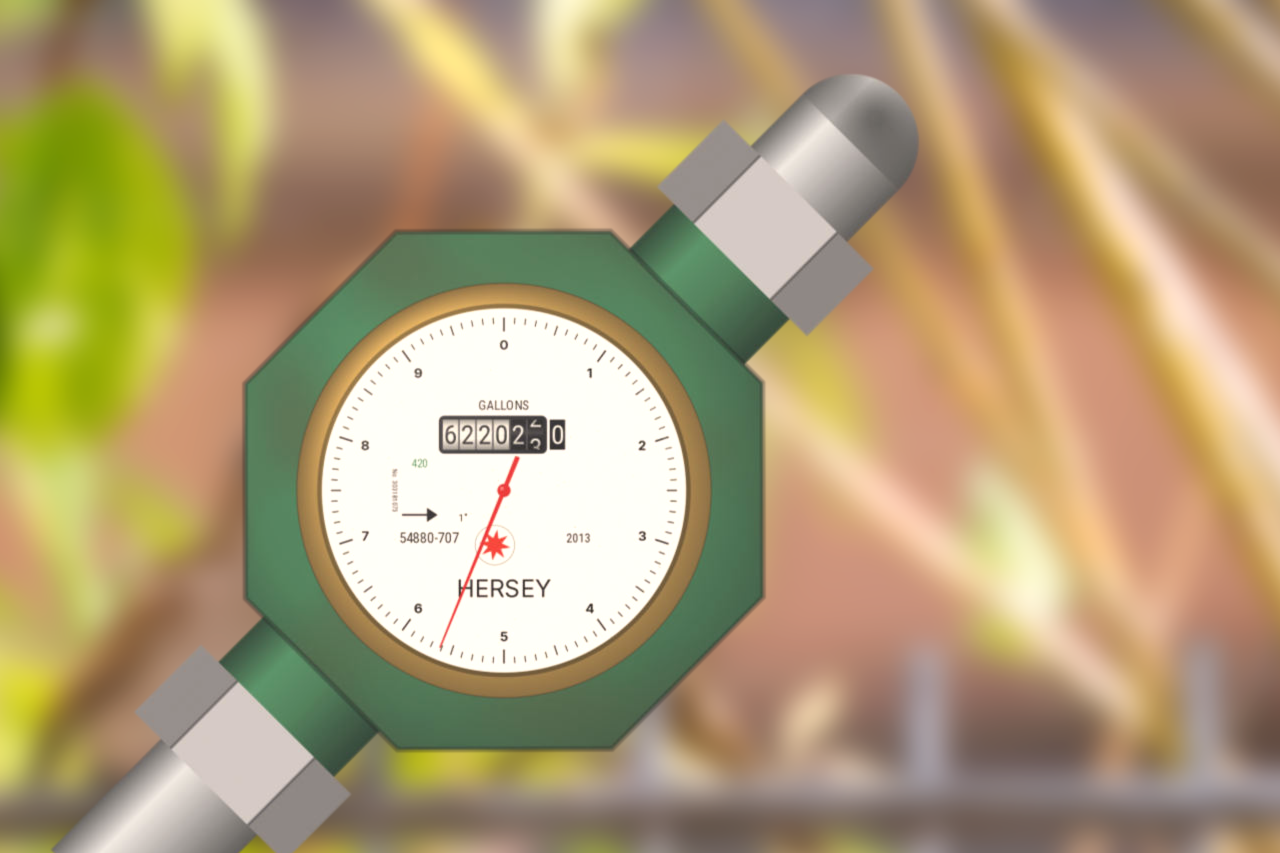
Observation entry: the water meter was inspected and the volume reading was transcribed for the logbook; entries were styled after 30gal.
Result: 6220225.6gal
